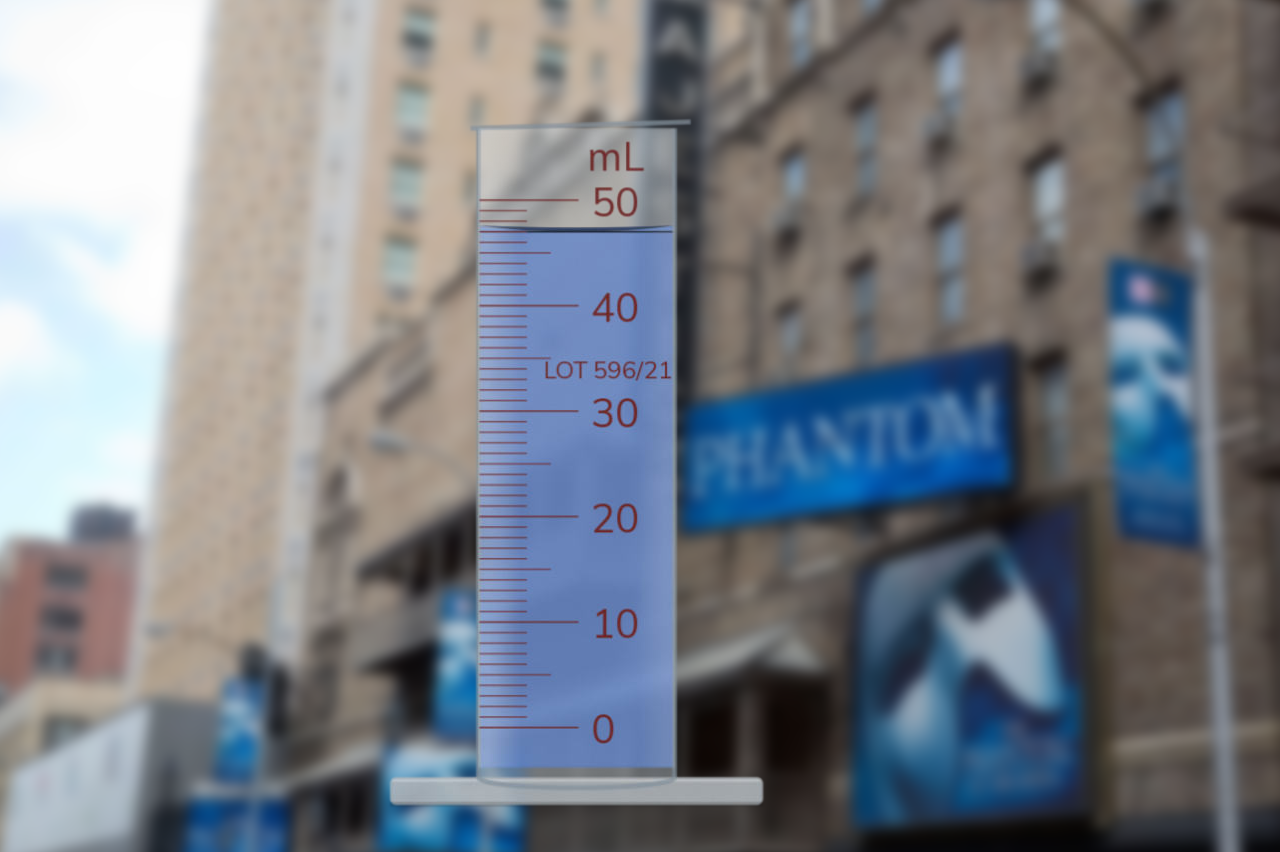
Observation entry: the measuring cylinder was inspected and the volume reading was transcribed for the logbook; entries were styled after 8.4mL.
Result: 47mL
